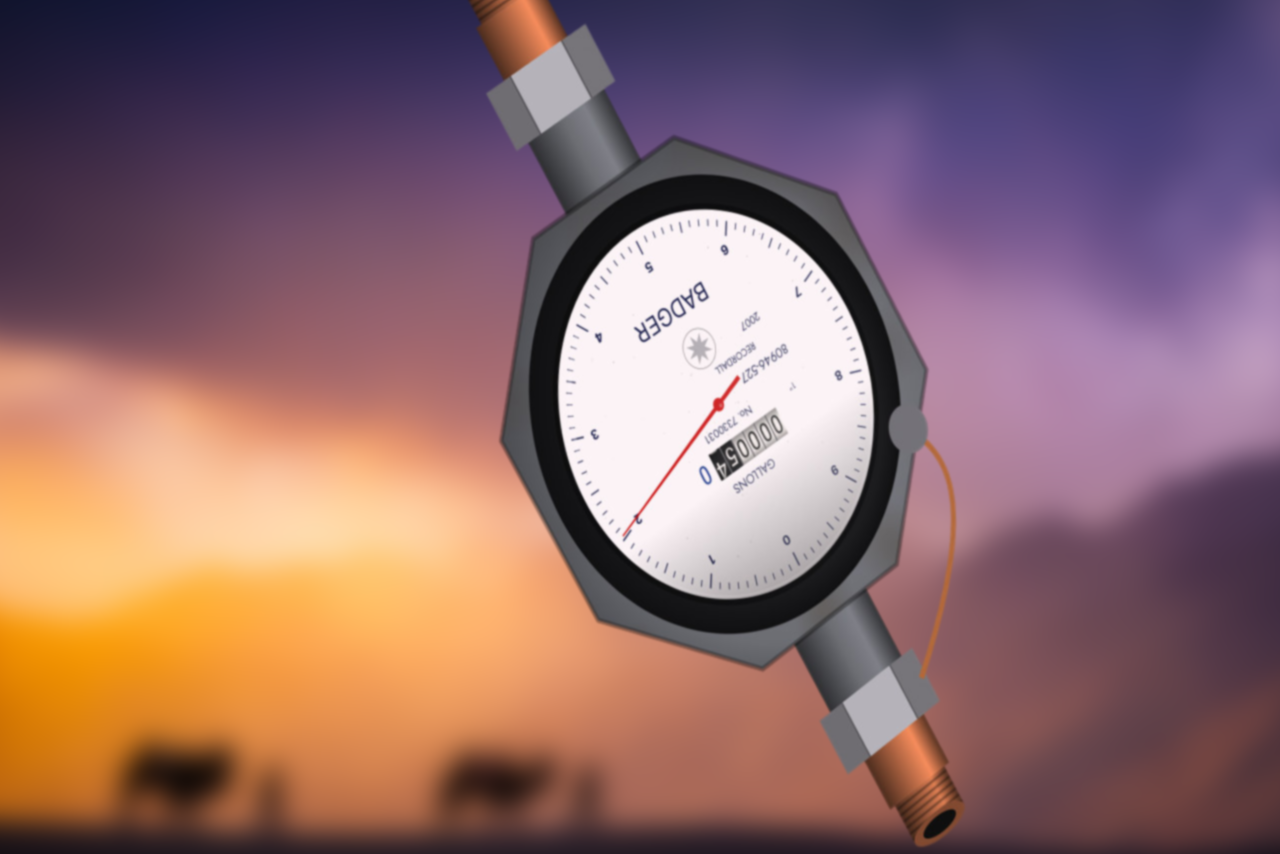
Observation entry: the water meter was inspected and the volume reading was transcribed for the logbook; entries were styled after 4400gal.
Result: 542.0gal
